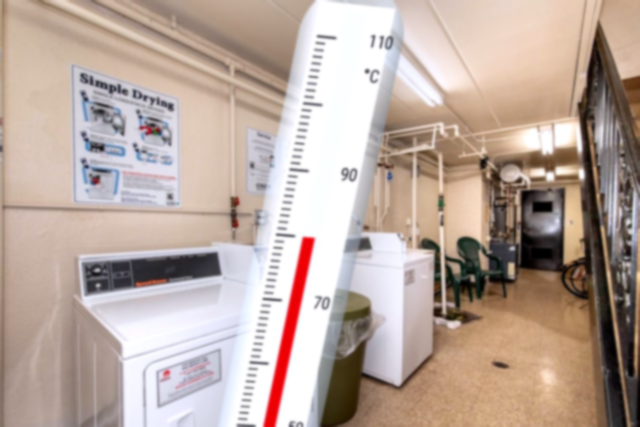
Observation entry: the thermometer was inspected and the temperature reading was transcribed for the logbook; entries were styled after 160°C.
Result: 80°C
